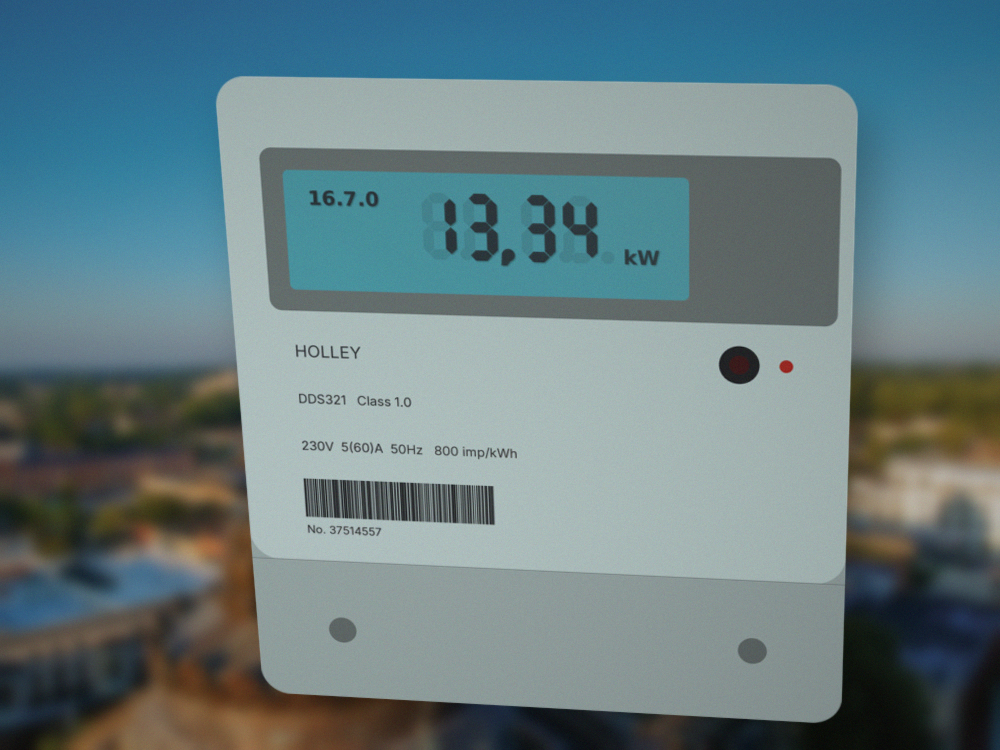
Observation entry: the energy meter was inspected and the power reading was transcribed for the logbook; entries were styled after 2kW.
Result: 13.34kW
